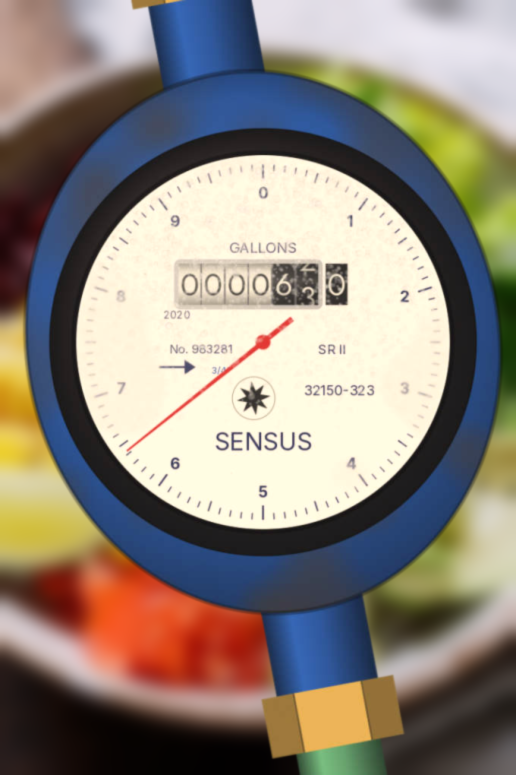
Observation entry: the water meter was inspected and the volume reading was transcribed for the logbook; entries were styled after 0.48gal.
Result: 626.4gal
